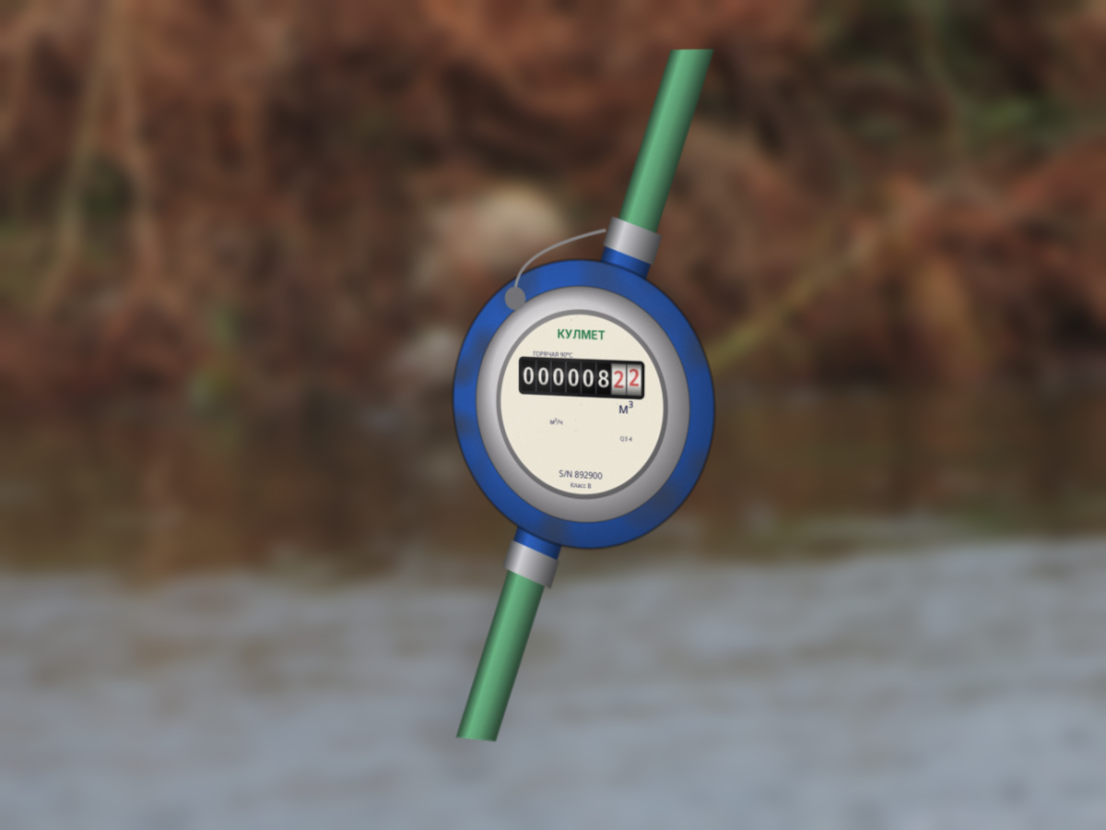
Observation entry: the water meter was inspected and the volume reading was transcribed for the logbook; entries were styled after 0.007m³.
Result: 8.22m³
